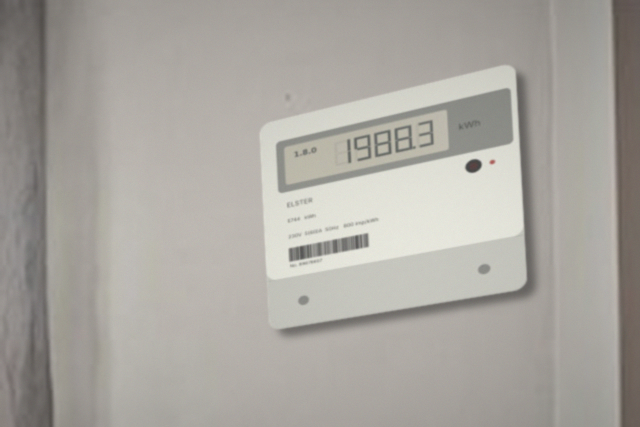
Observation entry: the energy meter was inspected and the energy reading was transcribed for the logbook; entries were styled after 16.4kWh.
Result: 1988.3kWh
